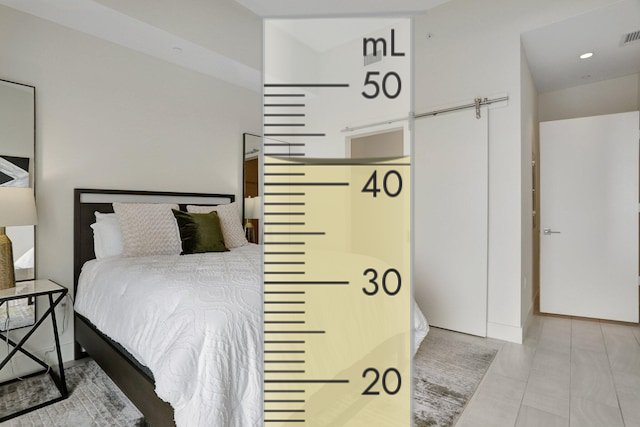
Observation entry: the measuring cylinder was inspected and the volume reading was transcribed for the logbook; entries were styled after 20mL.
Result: 42mL
